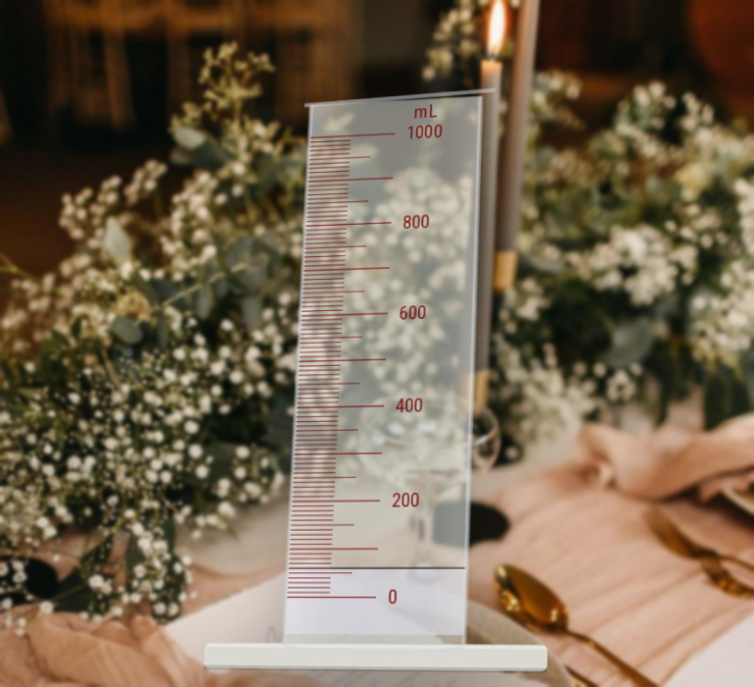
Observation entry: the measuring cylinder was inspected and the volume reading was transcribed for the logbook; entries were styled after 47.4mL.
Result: 60mL
